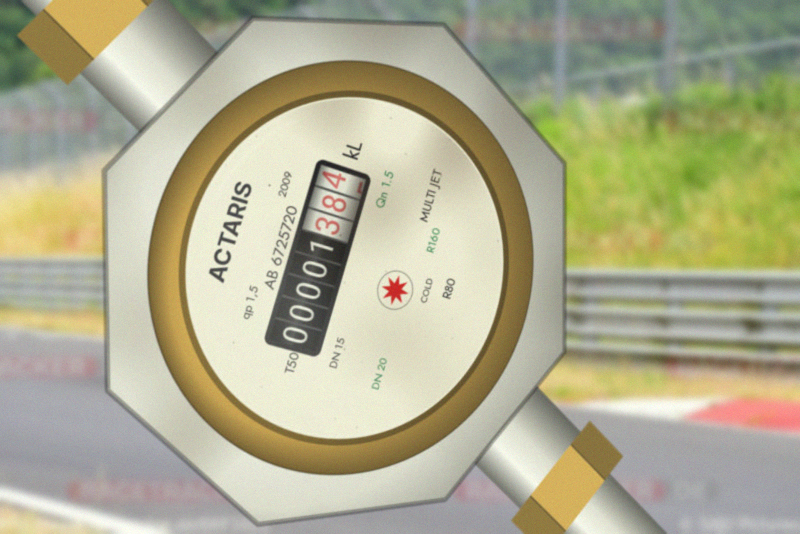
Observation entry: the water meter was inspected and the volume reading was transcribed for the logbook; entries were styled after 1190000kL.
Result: 1.384kL
